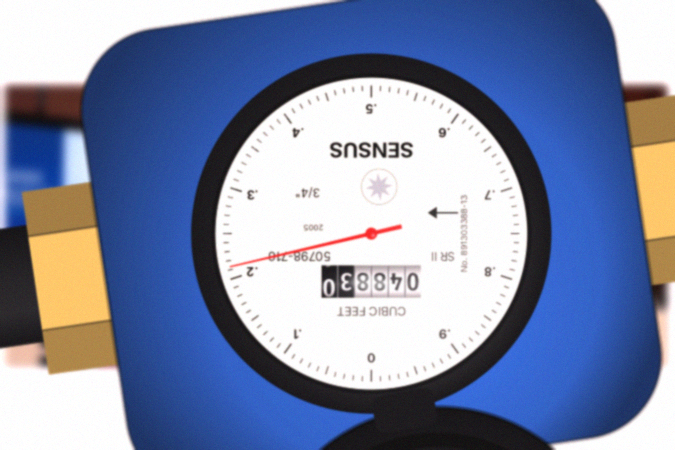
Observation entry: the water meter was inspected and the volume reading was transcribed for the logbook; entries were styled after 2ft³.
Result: 48830.21ft³
